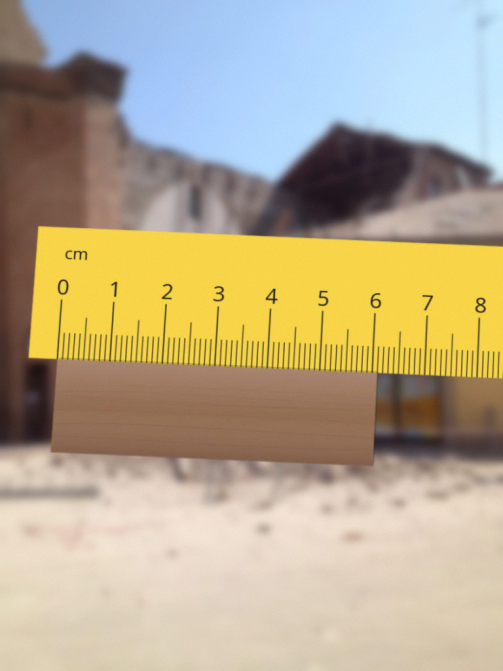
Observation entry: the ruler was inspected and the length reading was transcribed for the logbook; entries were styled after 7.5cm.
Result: 6.1cm
